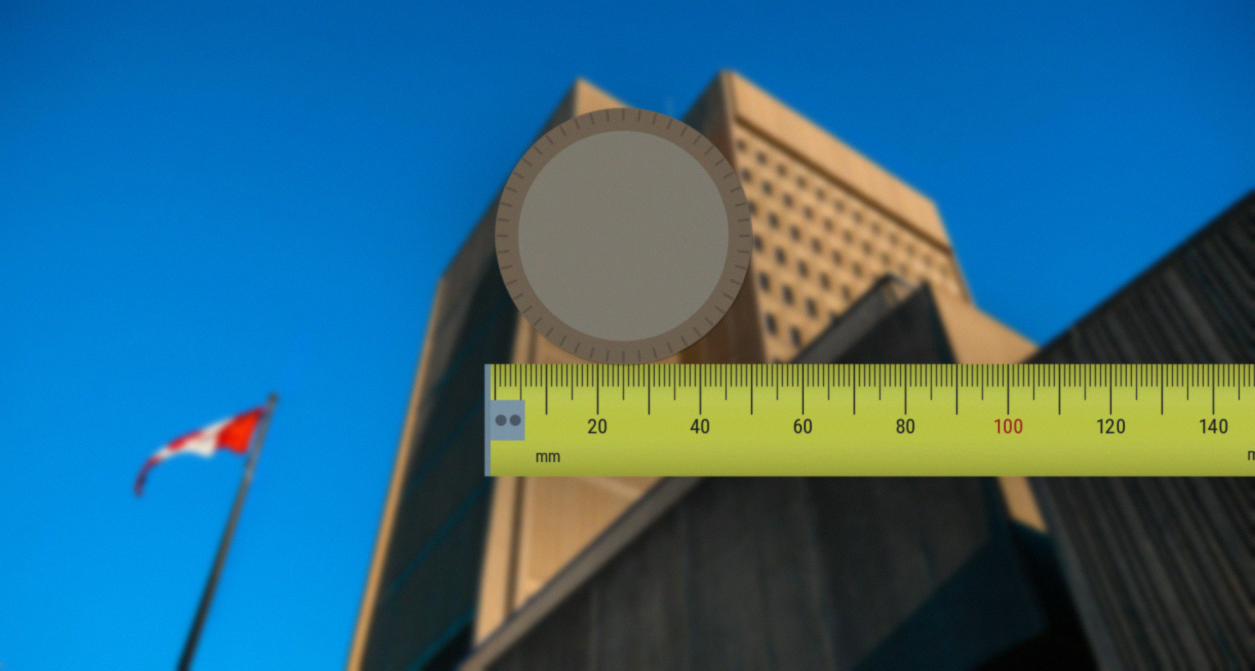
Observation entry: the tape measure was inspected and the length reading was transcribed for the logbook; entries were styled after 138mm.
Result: 50mm
